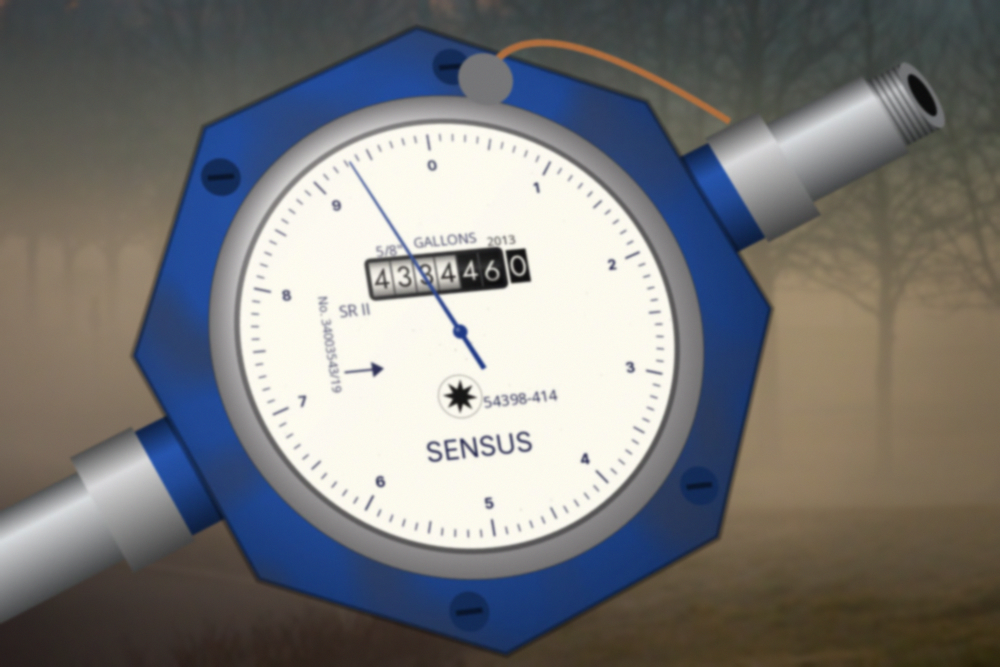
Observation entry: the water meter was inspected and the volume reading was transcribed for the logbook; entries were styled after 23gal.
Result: 4334459.3gal
